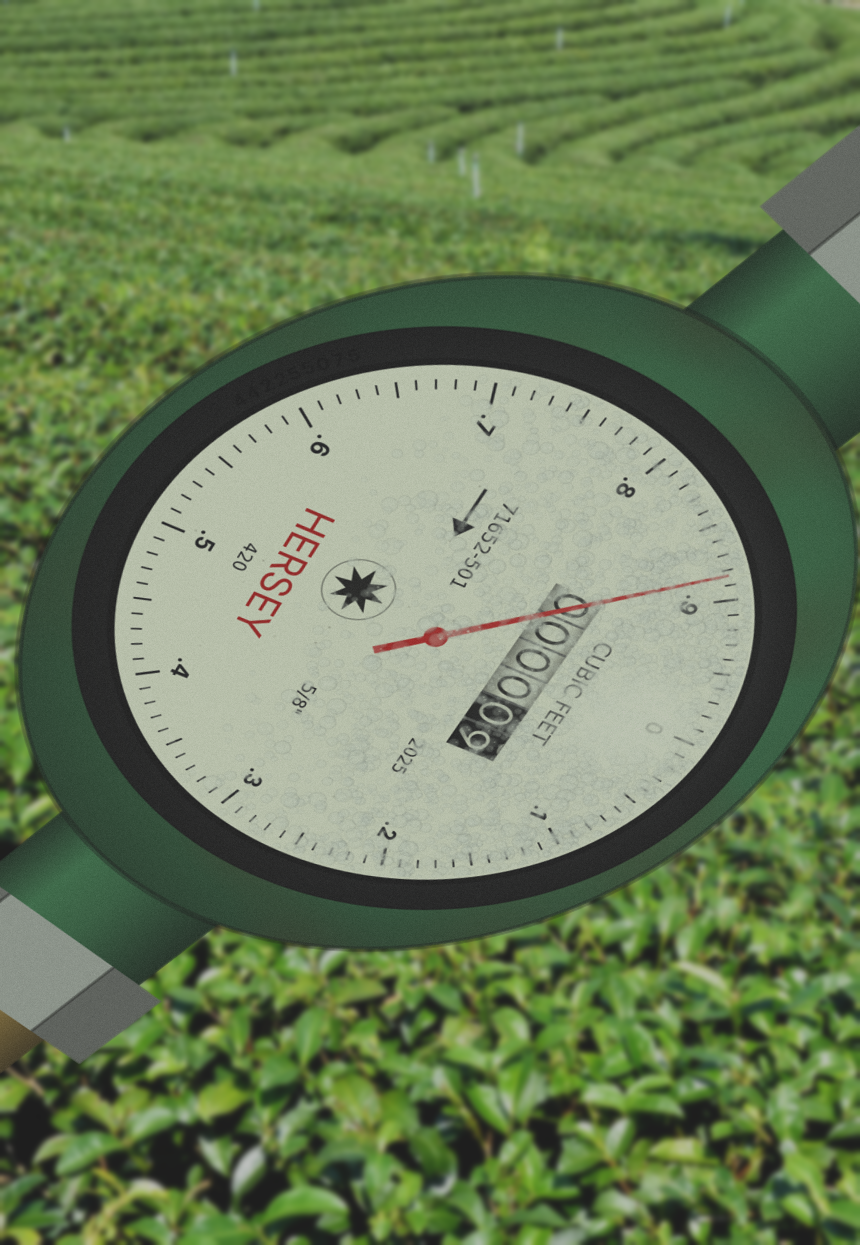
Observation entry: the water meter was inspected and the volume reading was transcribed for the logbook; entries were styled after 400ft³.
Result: 8.88ft³
